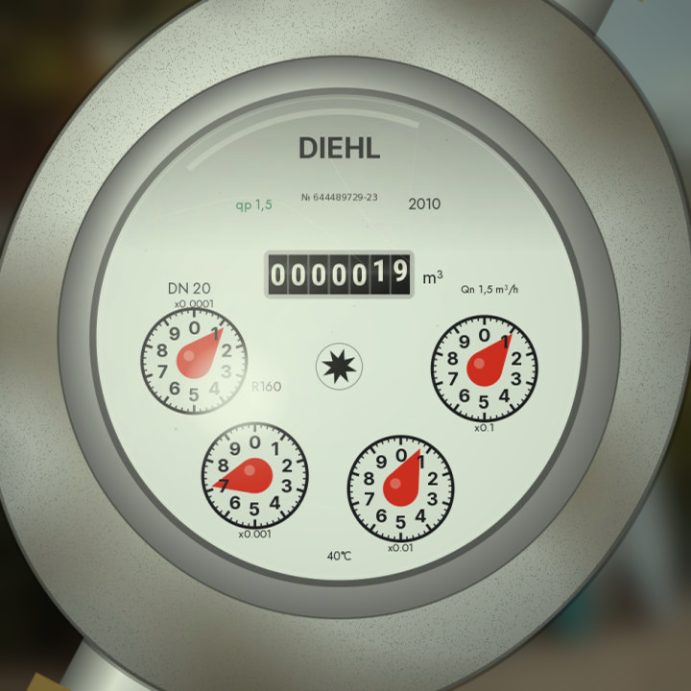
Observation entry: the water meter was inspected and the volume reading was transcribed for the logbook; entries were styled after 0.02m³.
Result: 19.1071m³
